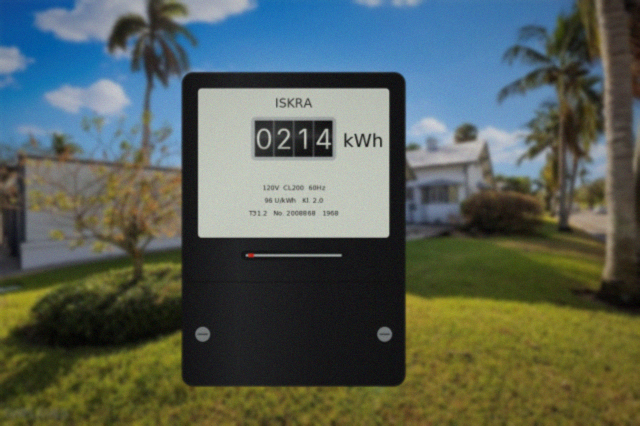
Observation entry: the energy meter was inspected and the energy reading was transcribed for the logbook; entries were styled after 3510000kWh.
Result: 214kWh
